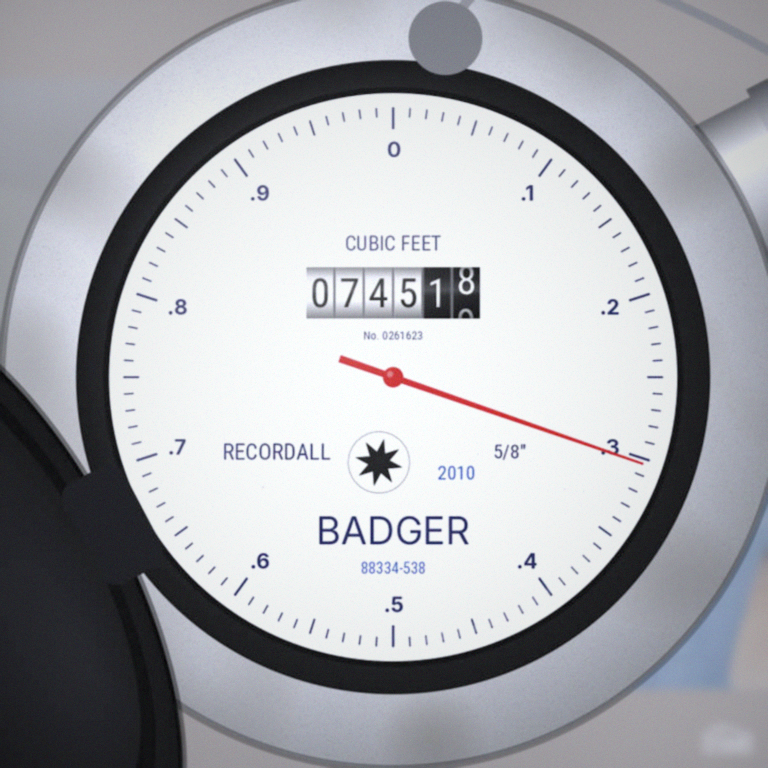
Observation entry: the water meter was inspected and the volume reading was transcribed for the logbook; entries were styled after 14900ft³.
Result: 74518.30ft³
